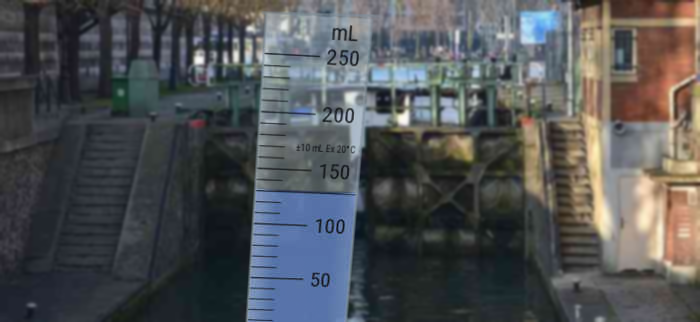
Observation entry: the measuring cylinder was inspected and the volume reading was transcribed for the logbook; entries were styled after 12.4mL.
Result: 130mL
